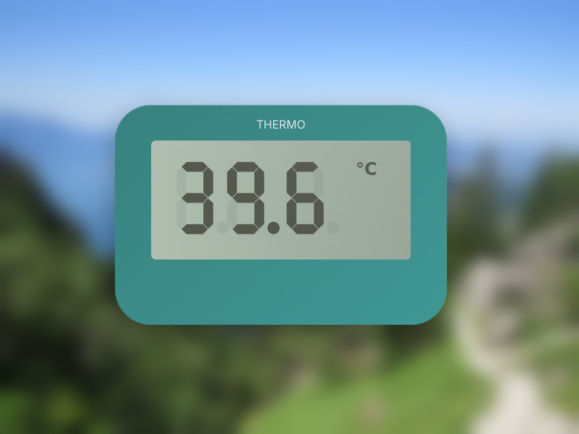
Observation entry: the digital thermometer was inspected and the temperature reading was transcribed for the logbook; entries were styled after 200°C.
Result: 39.6°C
